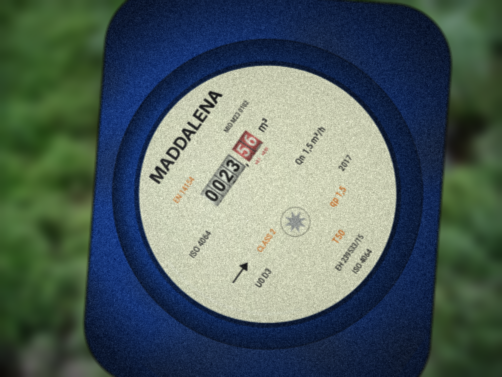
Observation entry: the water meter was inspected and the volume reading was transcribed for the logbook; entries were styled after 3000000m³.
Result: 23.56m³
